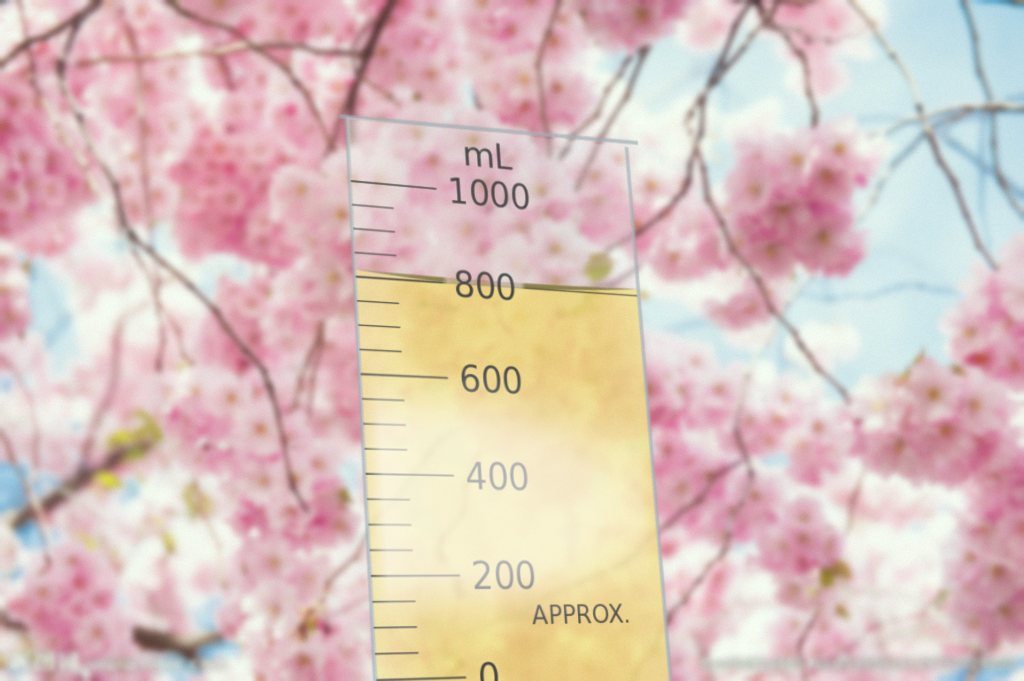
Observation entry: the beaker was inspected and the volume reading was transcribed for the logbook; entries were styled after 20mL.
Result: 800mL
